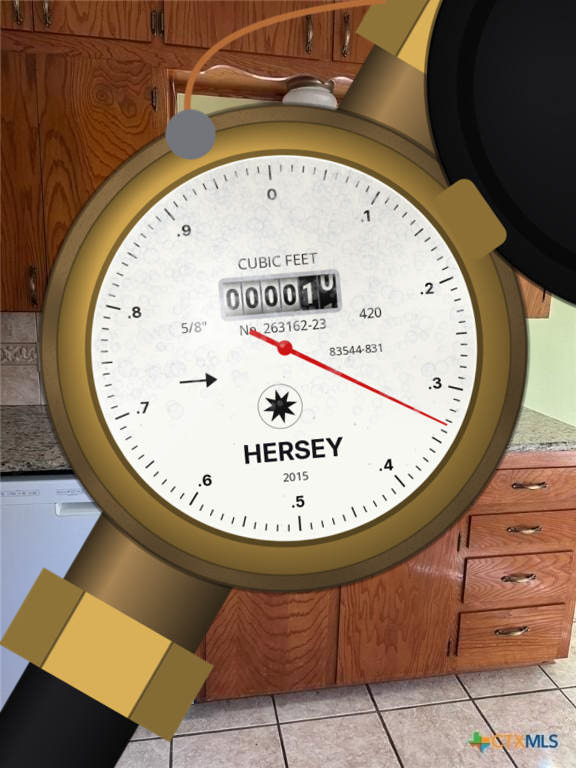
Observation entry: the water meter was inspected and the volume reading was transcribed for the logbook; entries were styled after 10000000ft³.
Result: 10.33ft³
